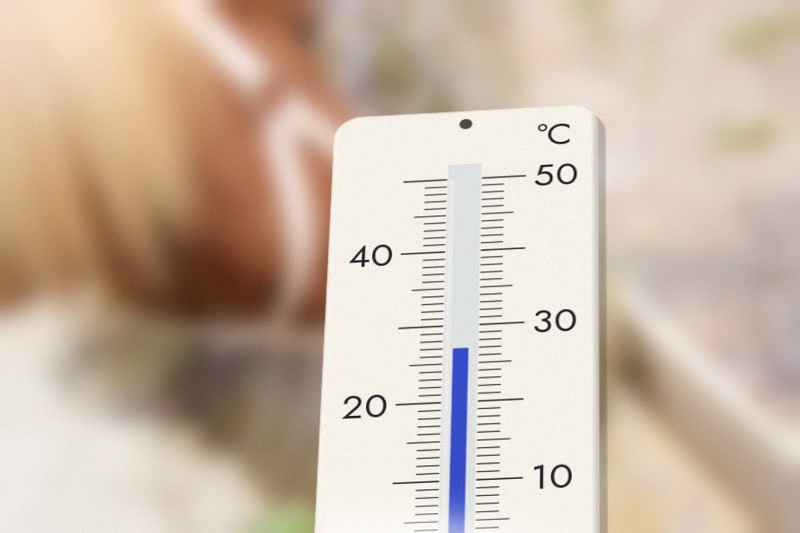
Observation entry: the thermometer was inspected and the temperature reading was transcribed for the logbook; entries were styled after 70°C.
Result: 27°C
